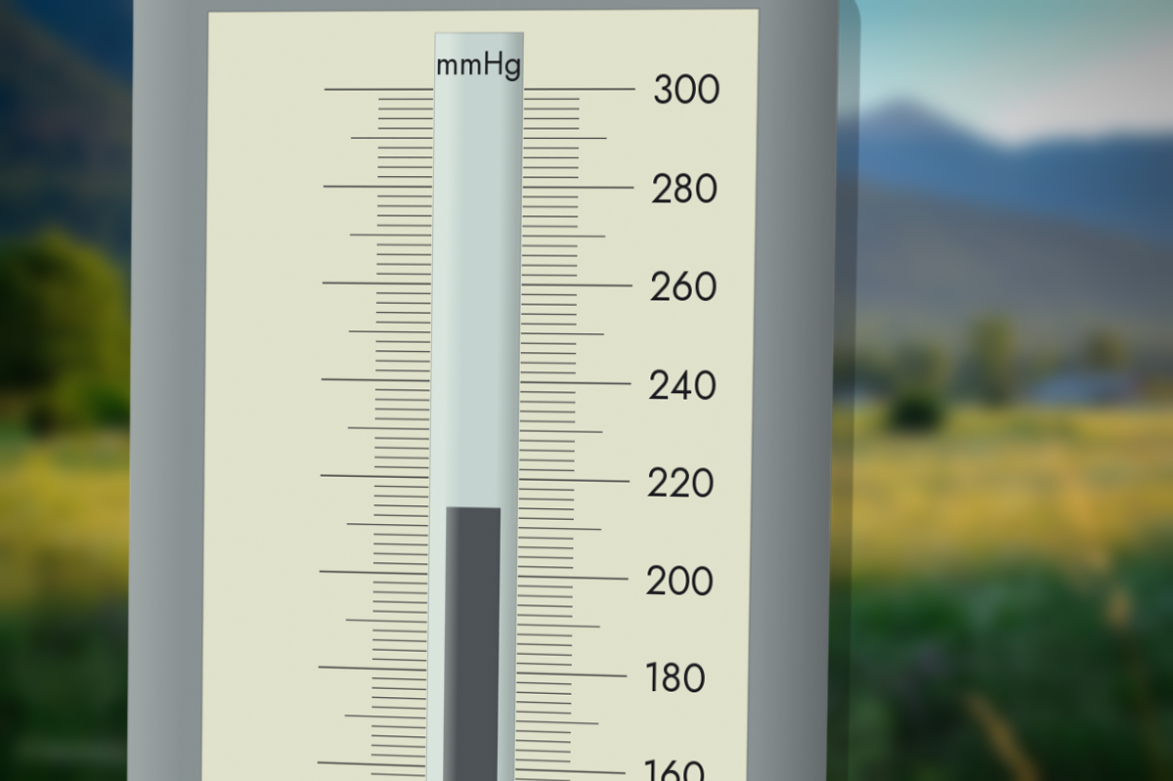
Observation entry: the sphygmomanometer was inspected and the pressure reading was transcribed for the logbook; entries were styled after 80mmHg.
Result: 214mmHg
